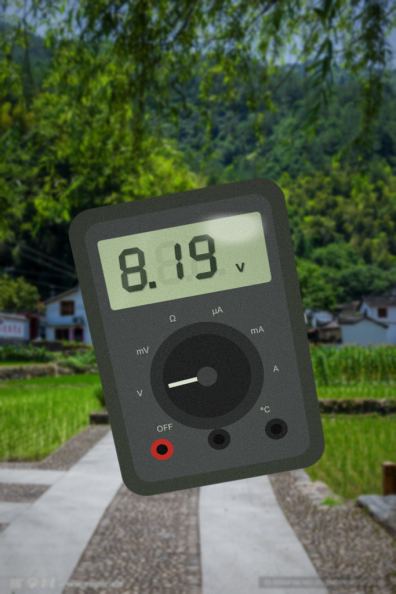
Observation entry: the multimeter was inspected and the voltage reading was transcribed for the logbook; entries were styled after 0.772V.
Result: 8.19V
